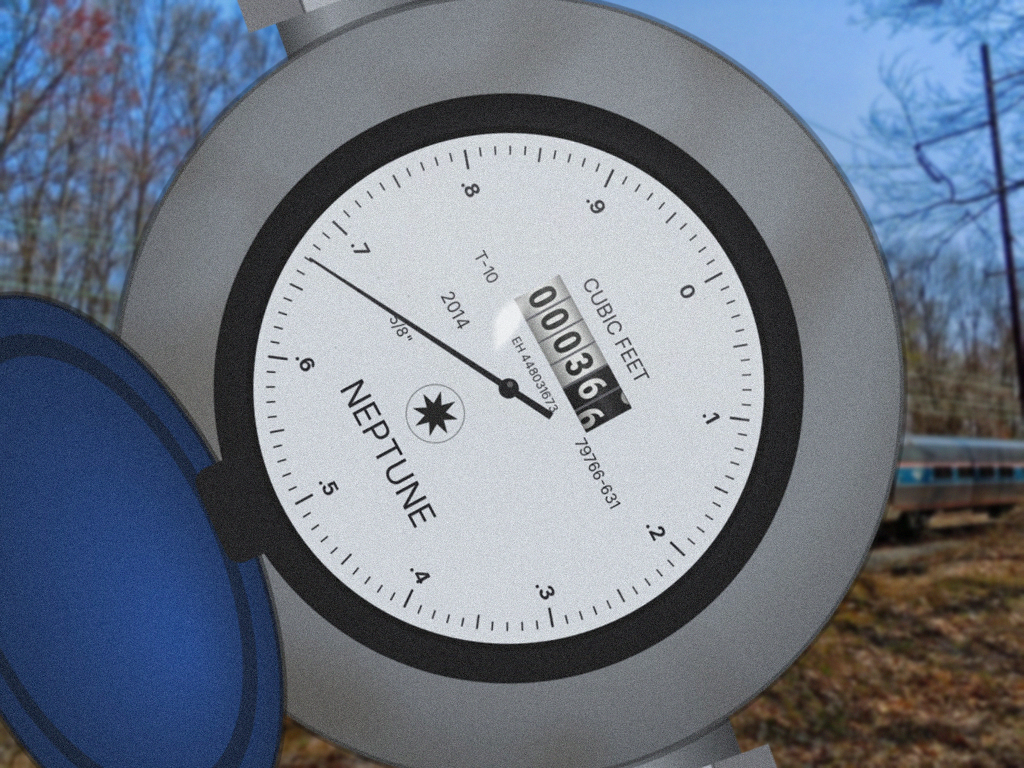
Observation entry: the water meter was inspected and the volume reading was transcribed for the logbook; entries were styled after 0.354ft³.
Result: 365.67ft³
